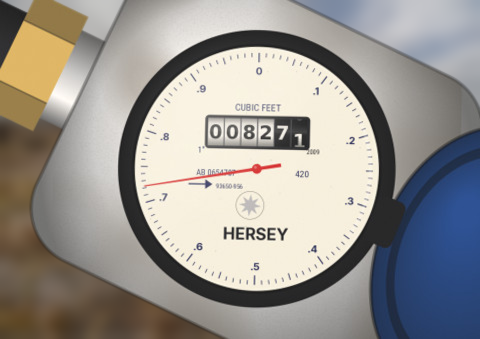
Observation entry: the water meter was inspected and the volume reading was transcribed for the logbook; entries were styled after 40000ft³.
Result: 8270.72ft³
